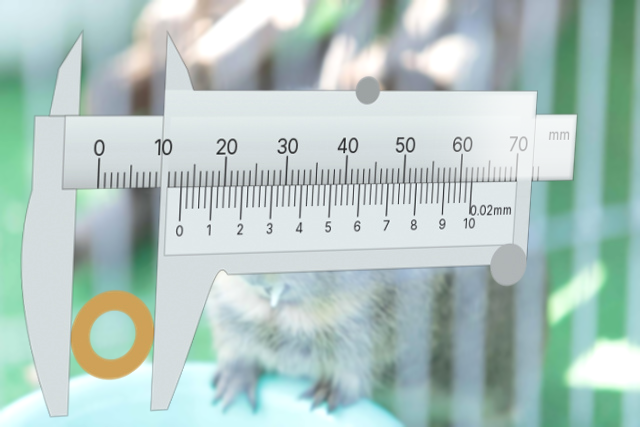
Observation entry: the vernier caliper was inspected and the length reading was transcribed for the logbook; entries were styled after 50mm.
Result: 13.0mm
